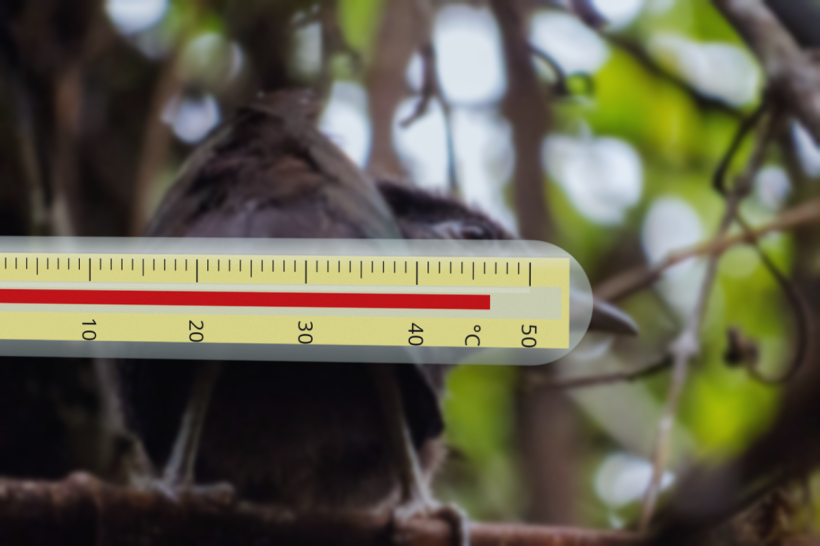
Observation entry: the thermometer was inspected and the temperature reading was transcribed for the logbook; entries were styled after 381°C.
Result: 46.5°C
